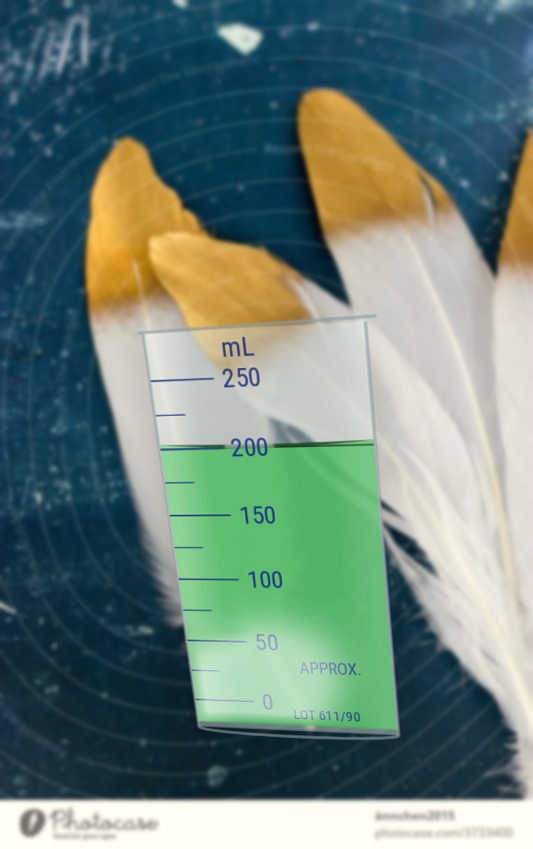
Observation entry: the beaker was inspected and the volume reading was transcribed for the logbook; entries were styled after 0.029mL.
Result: 200mL
